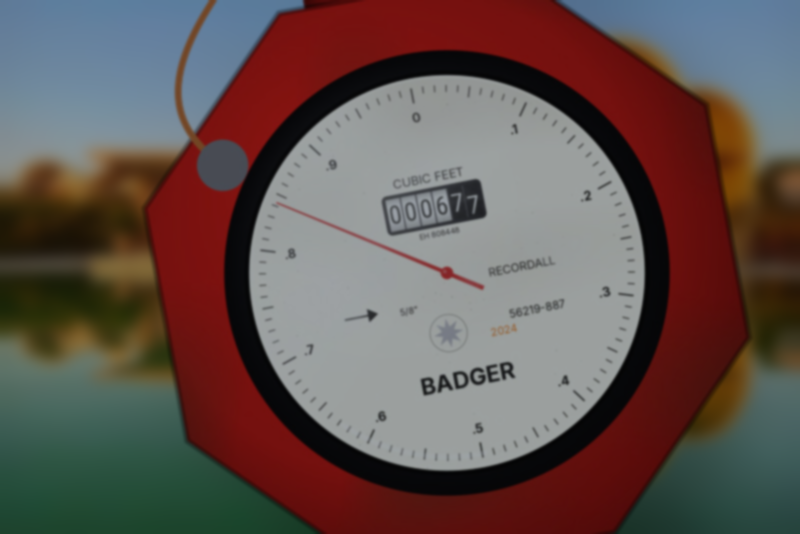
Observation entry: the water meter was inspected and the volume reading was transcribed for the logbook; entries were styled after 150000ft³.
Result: 676.84ft³
